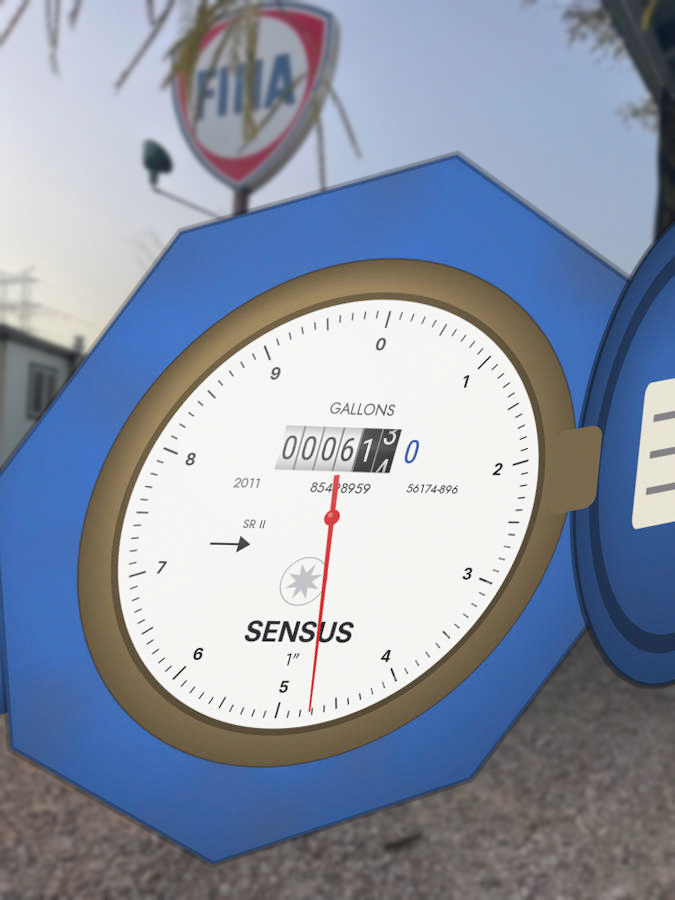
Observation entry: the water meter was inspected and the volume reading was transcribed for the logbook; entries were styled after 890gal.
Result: 6134.7gal
